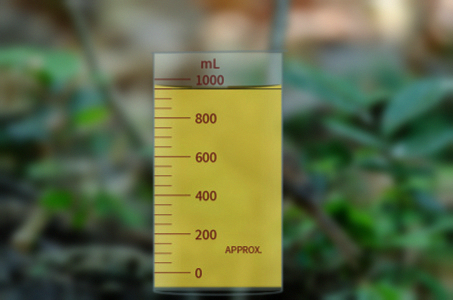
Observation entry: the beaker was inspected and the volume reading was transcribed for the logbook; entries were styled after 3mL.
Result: 950mL
